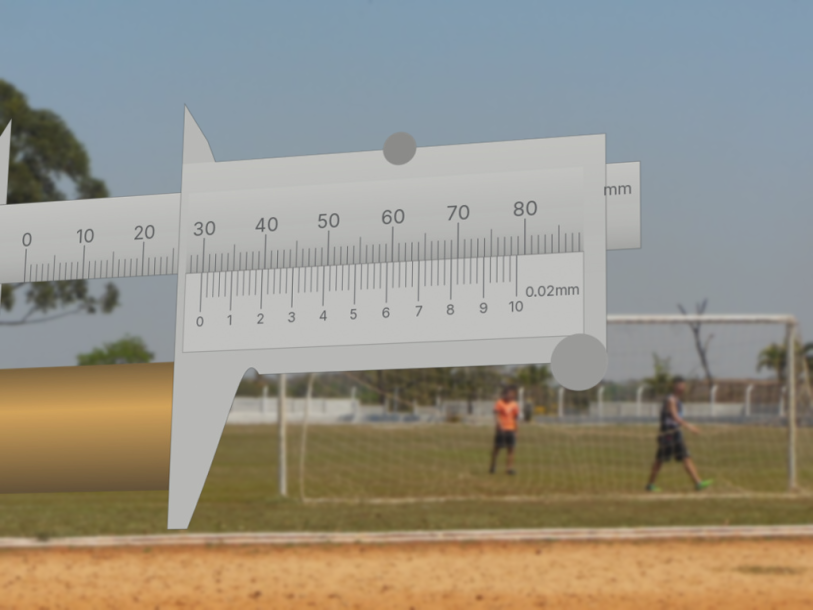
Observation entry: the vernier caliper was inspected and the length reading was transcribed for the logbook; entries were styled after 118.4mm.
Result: 29.8mm
